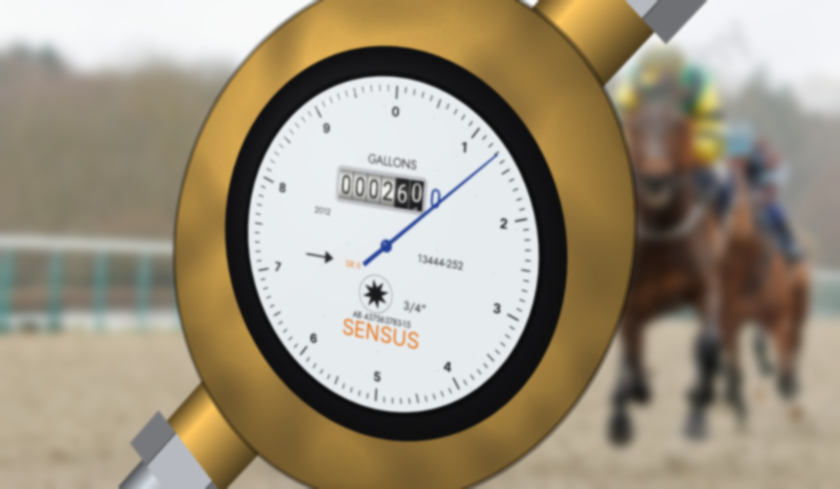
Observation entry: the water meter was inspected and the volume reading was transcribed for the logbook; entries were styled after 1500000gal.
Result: 2601.3gal
